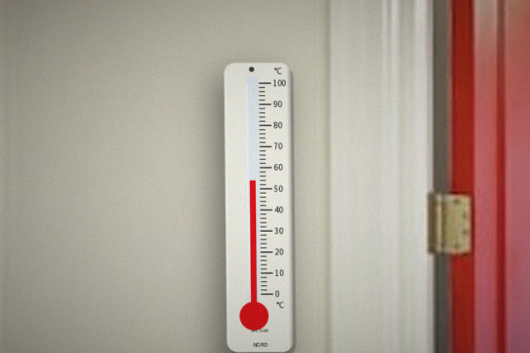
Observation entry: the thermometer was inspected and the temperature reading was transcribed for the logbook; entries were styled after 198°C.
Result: 54°C
